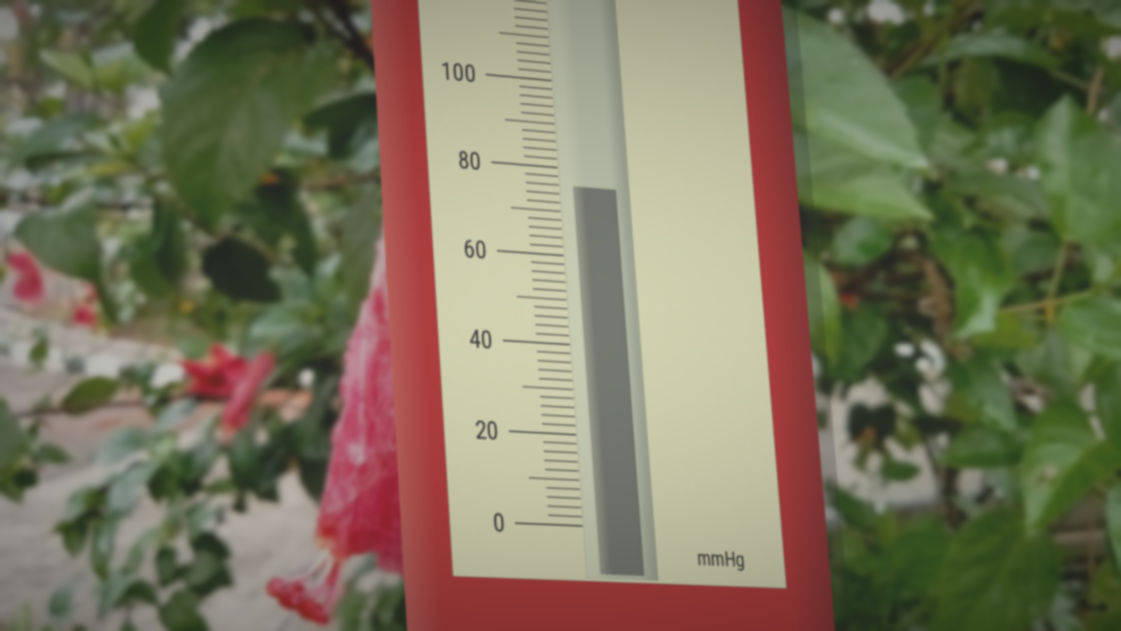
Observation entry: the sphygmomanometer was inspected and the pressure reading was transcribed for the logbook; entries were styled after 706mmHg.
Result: 76mmHg
